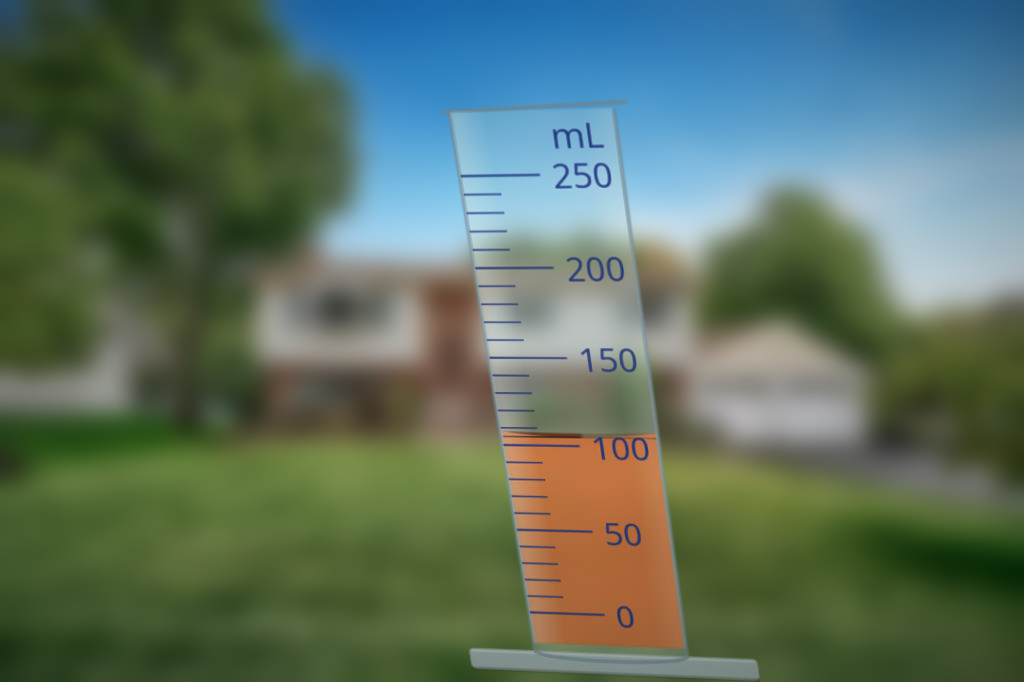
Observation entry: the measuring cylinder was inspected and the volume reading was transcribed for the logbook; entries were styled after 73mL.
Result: 105mL
